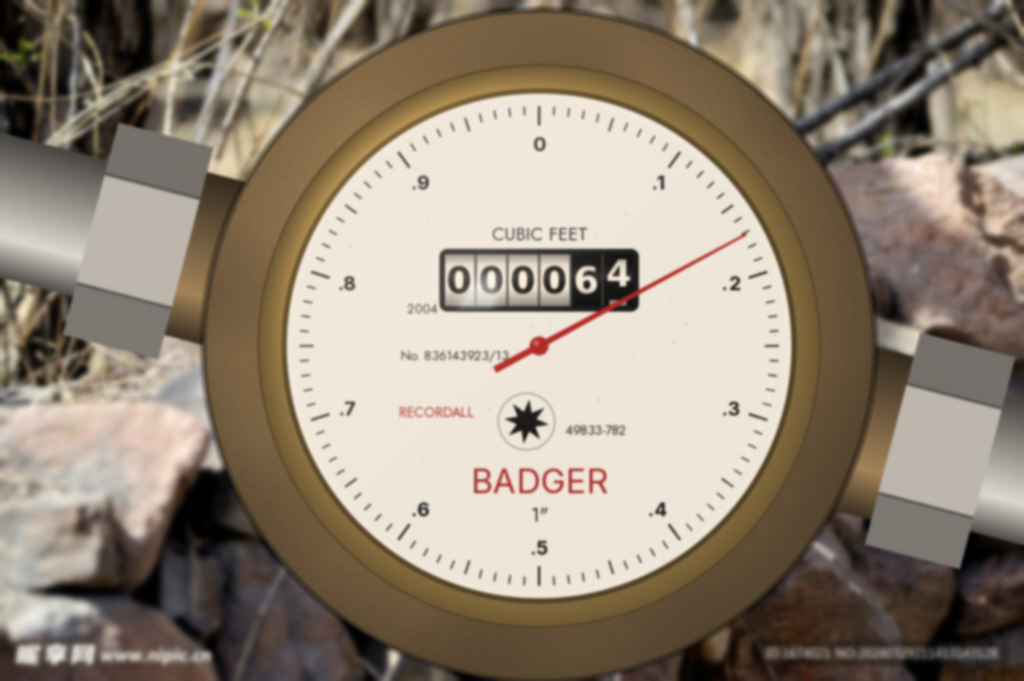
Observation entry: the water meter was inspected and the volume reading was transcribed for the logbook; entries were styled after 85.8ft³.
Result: 64.17ft³
